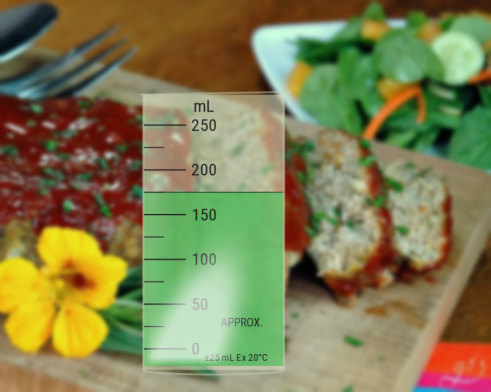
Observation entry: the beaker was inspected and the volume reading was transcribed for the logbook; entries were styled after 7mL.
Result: 175mL
